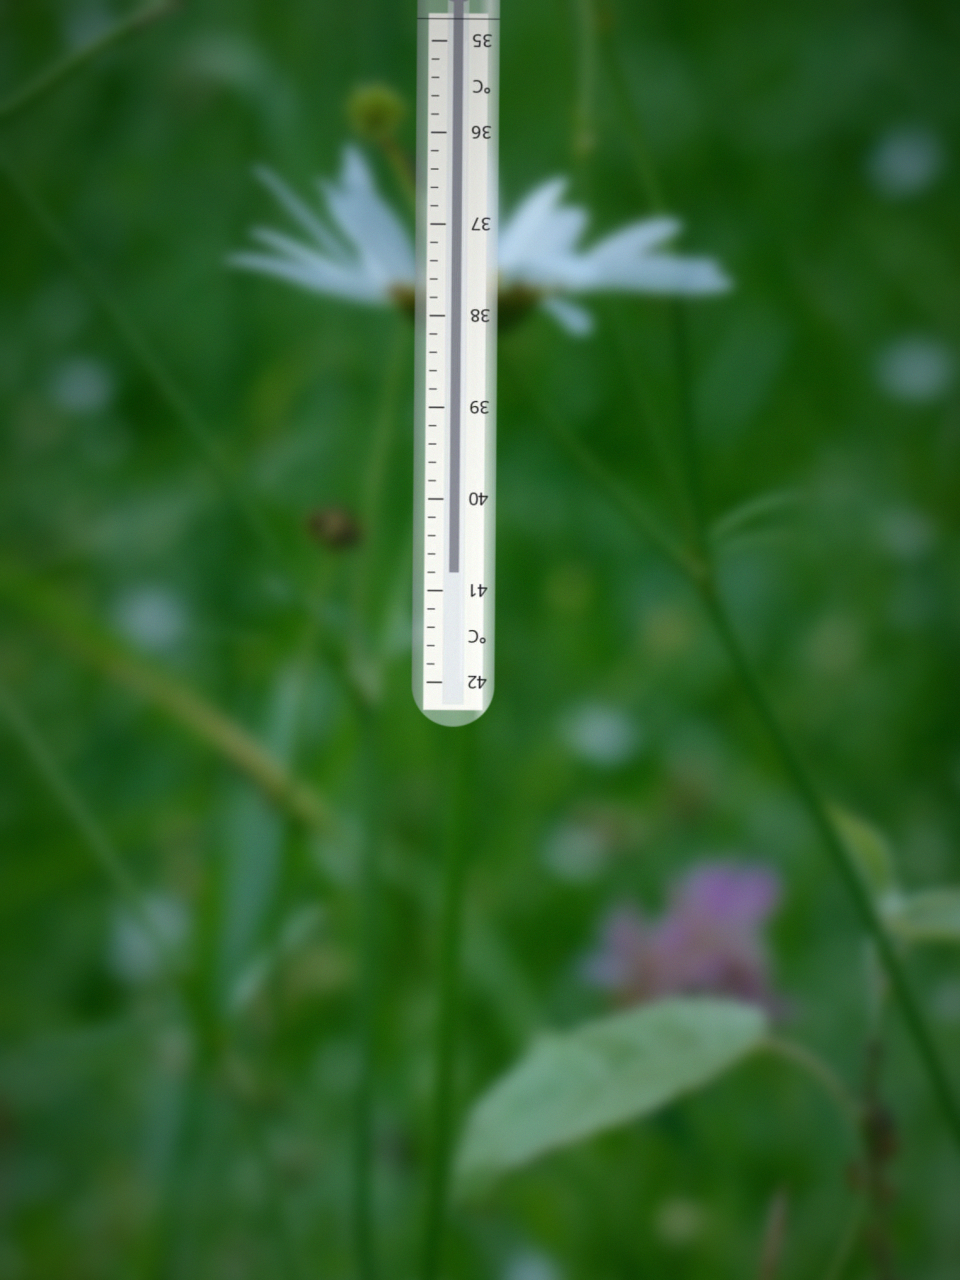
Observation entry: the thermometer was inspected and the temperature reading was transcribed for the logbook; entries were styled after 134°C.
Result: 40.8°C
